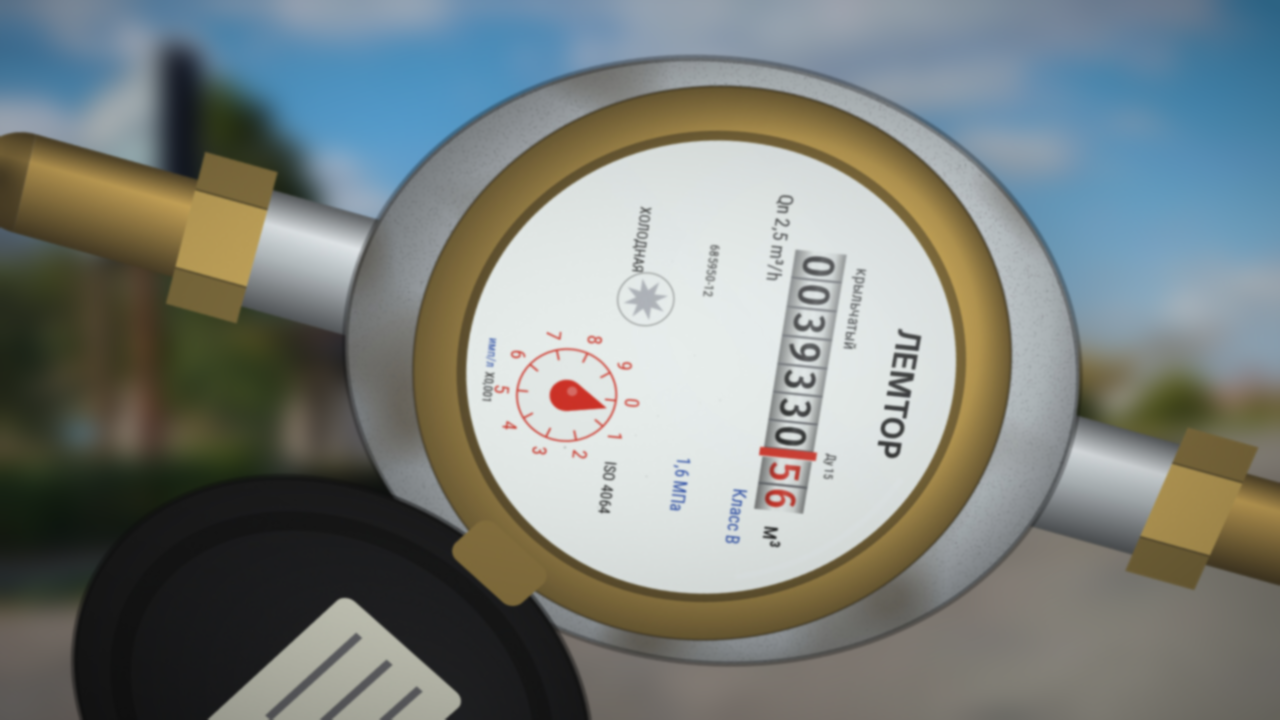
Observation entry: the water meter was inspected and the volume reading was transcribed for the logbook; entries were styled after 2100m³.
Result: 39330.560m³
